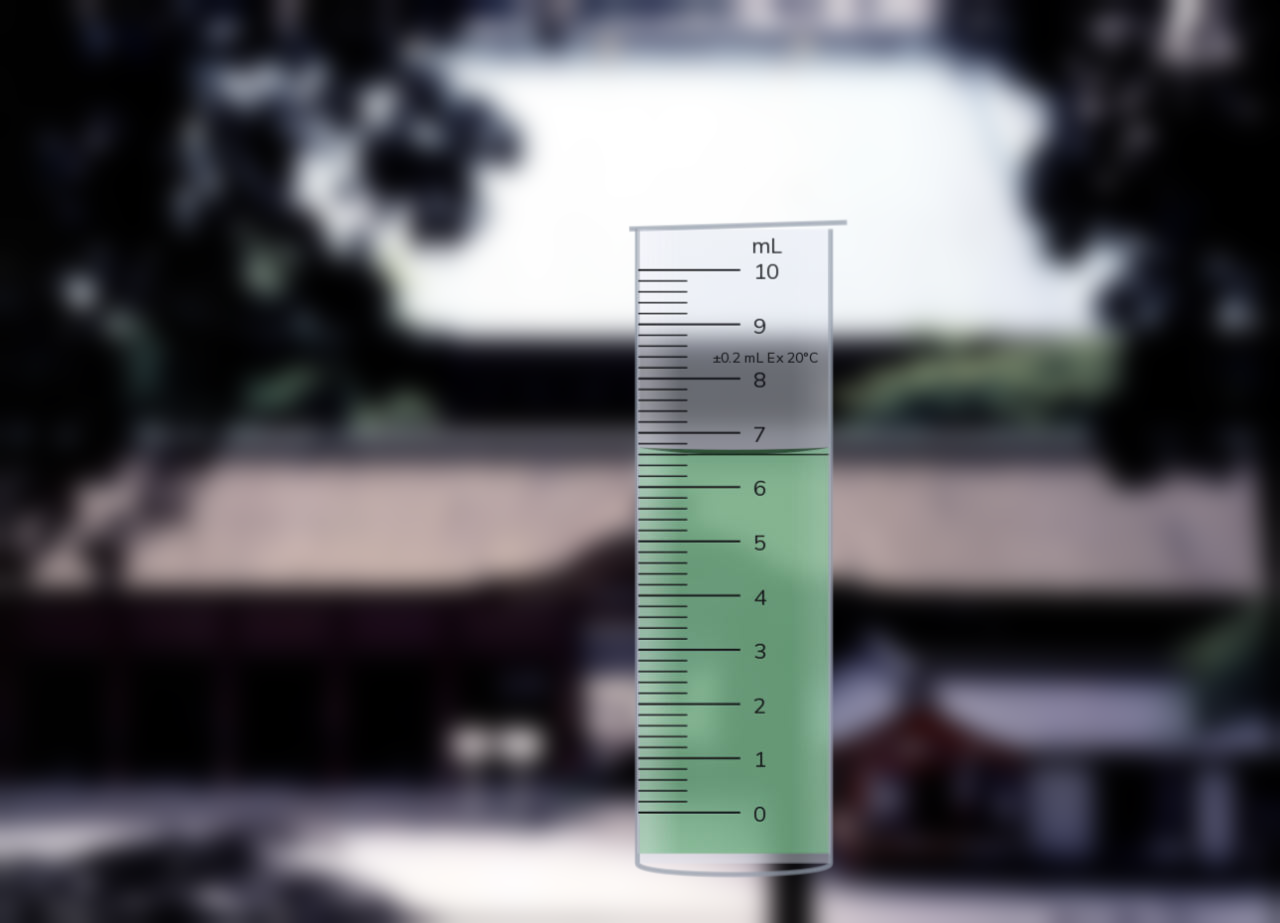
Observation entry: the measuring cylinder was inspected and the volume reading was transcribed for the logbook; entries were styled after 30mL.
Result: 6.6mL
